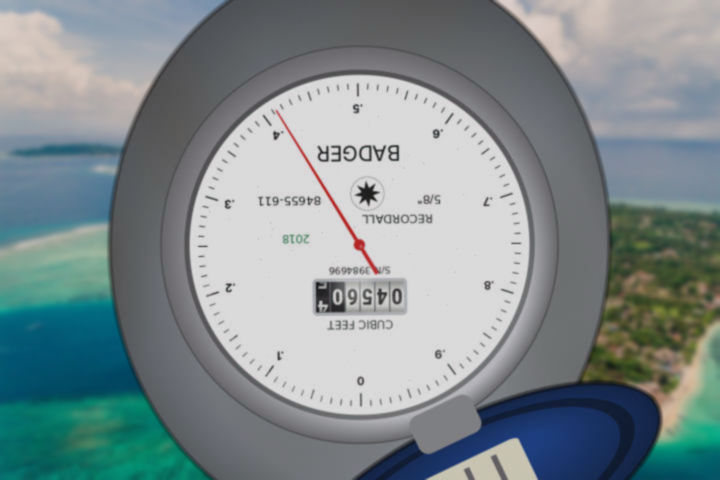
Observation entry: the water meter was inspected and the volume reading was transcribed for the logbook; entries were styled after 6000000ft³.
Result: 45604.41ft³
